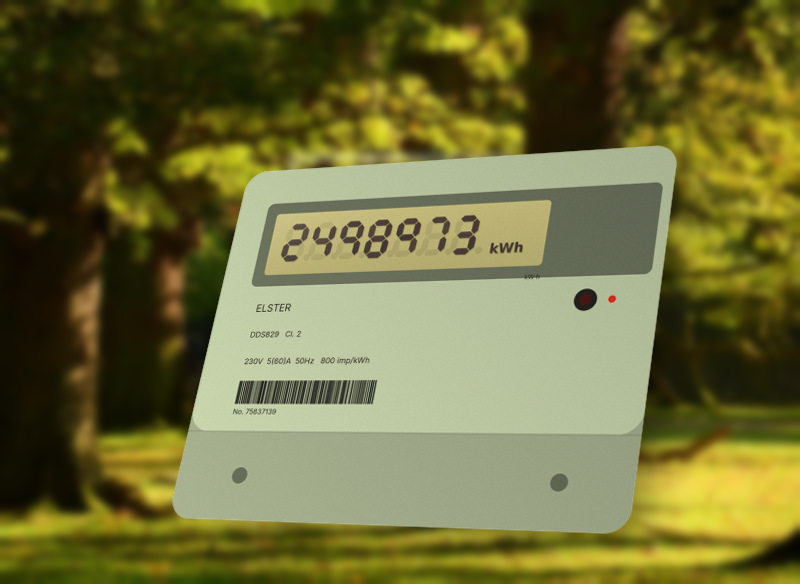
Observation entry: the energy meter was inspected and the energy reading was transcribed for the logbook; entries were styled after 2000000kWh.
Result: 2498973kWh
